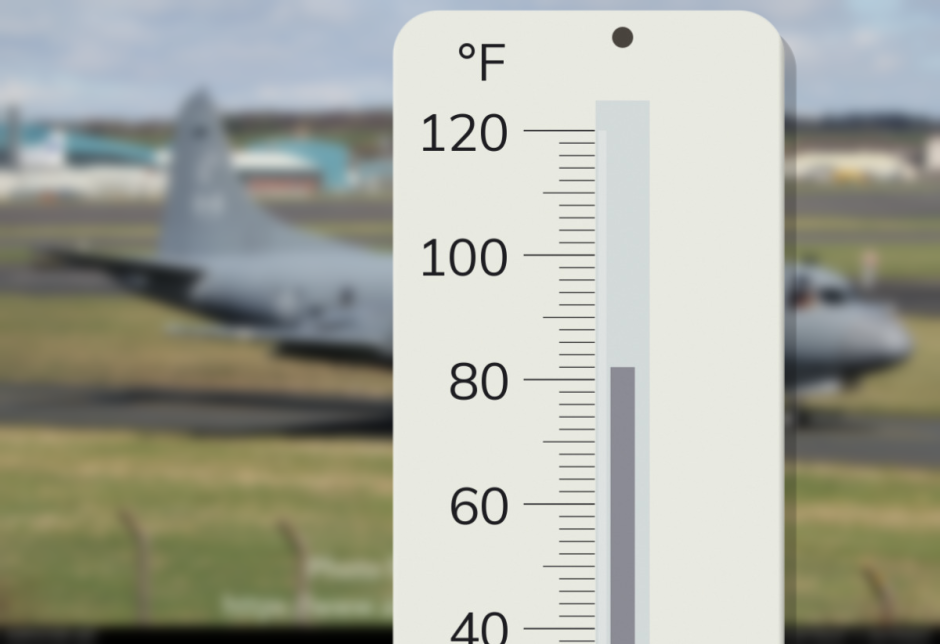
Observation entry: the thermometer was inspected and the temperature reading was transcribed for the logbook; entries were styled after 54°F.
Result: 82°F
